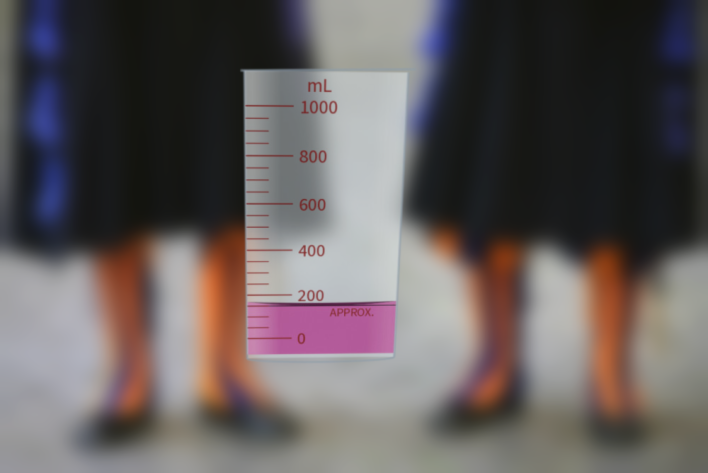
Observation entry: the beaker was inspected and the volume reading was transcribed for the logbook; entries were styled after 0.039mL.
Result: 150mL
